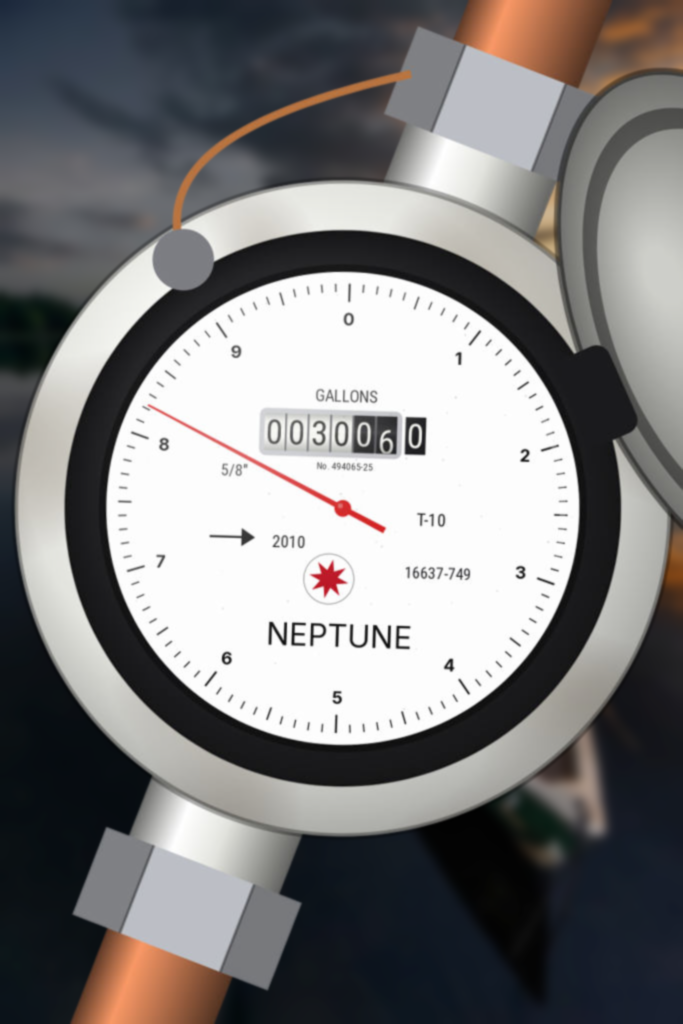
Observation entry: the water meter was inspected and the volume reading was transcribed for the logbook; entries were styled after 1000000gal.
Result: 30058.2gal
